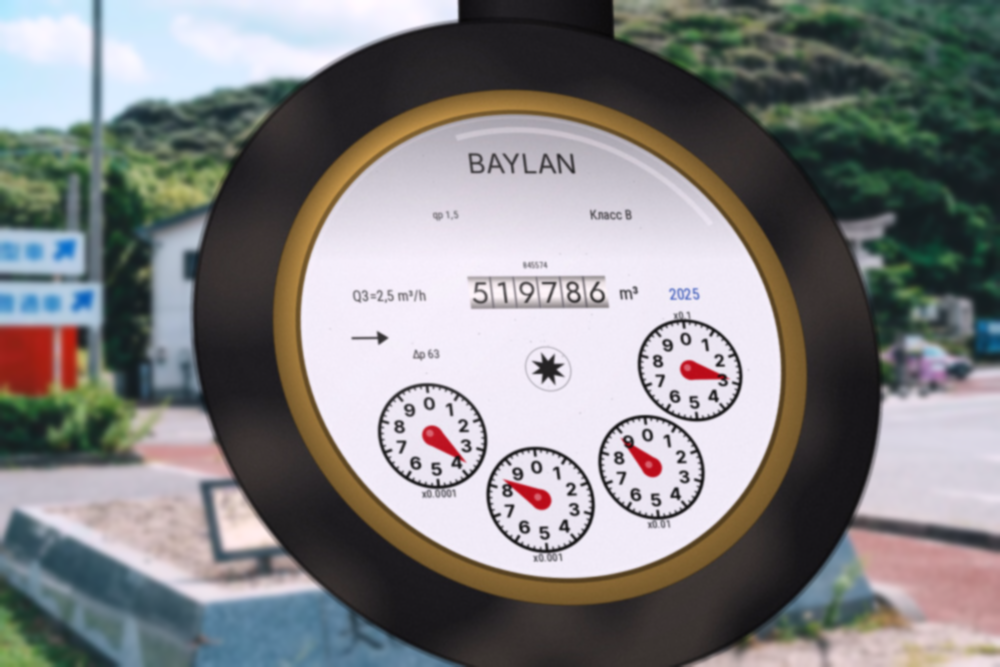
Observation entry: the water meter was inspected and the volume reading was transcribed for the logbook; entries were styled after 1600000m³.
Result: 519786.2883m³
